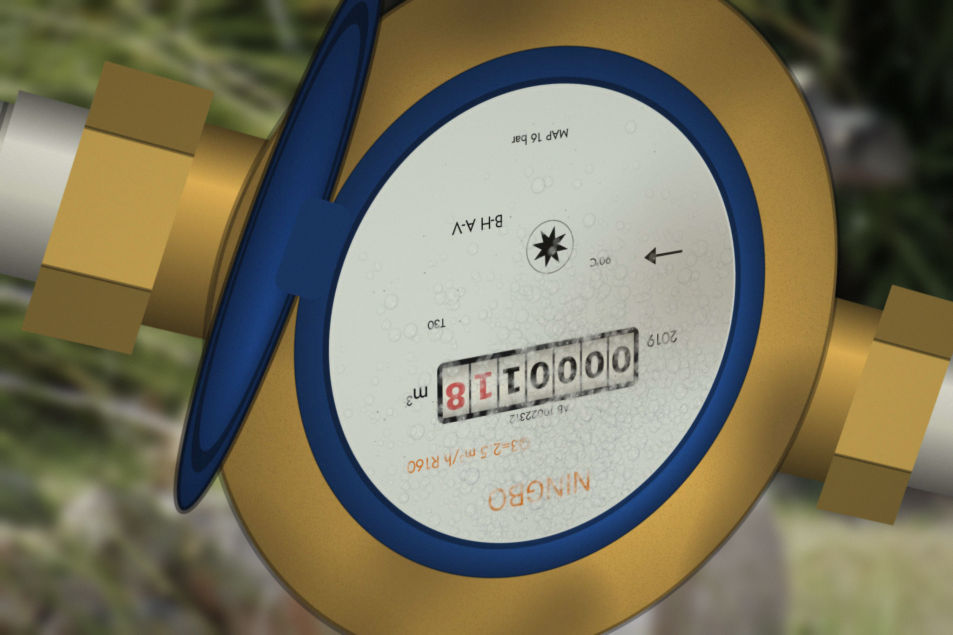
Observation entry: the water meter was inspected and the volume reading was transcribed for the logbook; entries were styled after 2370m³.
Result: 1.18m³
